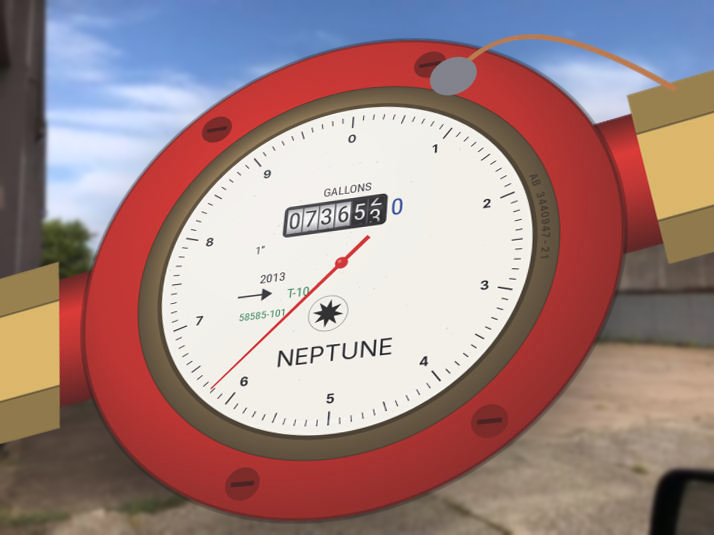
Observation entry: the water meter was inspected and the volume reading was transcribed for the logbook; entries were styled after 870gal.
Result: 736526.2gal
